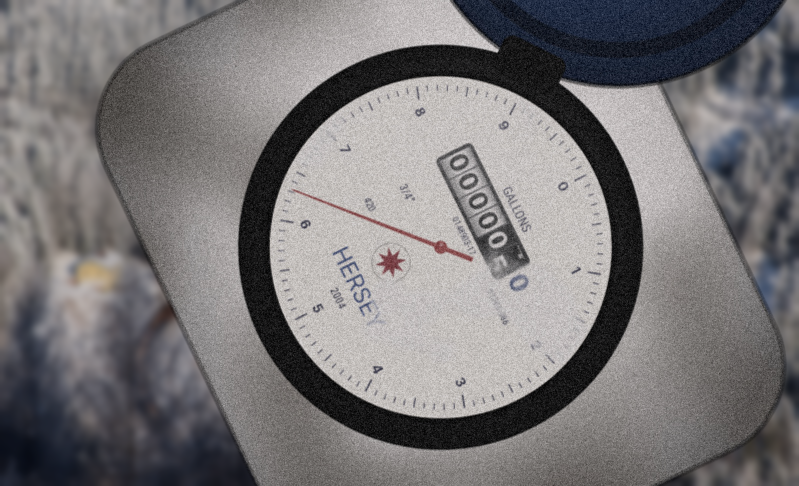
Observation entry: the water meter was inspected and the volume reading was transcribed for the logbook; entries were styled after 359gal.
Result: 46.3gal
